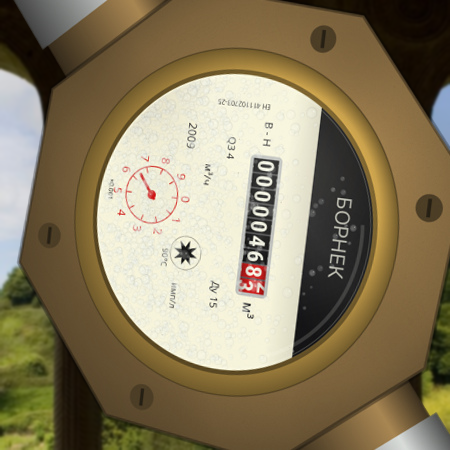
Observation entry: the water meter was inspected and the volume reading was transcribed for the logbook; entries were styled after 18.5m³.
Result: 46.826m³
